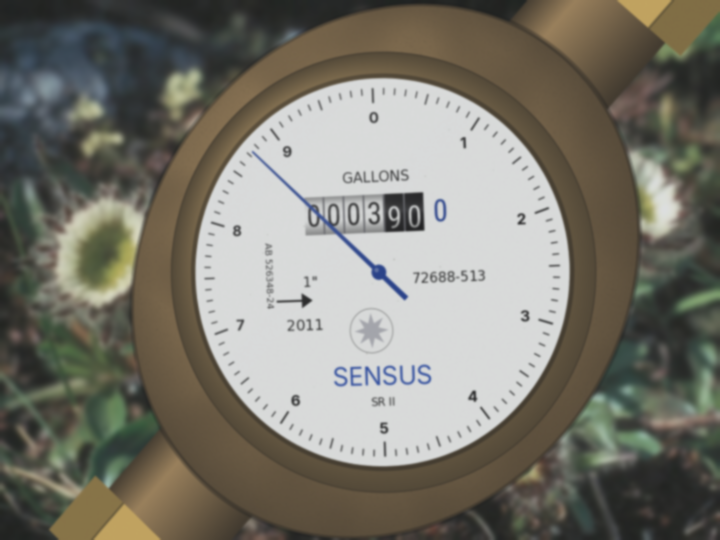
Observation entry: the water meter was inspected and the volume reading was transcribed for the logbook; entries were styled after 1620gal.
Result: 3898.7gal
